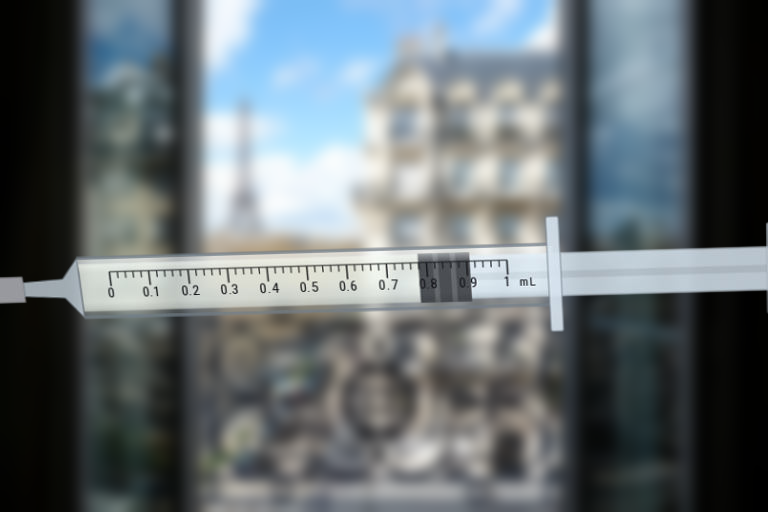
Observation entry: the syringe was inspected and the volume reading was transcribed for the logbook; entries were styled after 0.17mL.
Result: 0.78mL
